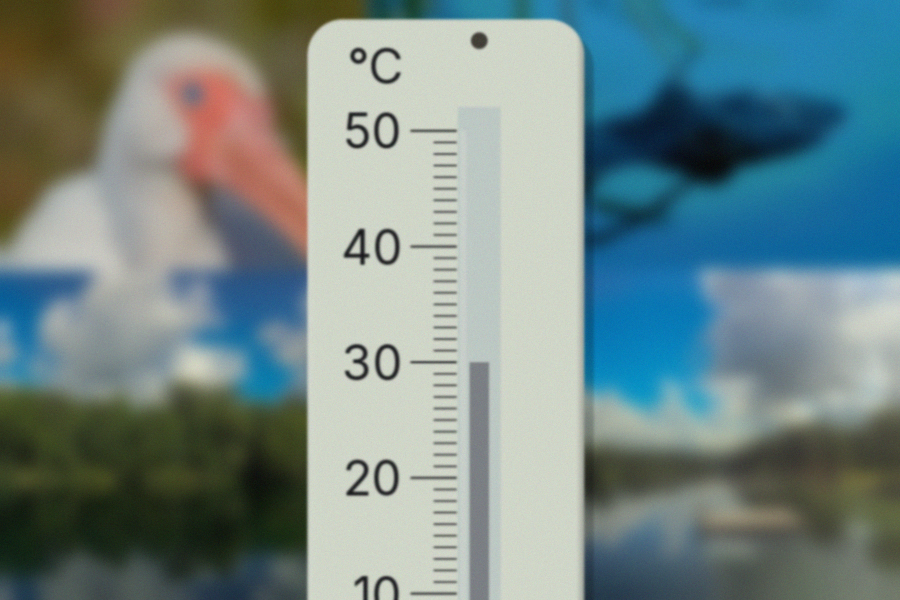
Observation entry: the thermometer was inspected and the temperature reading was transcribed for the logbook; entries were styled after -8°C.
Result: 30°C
